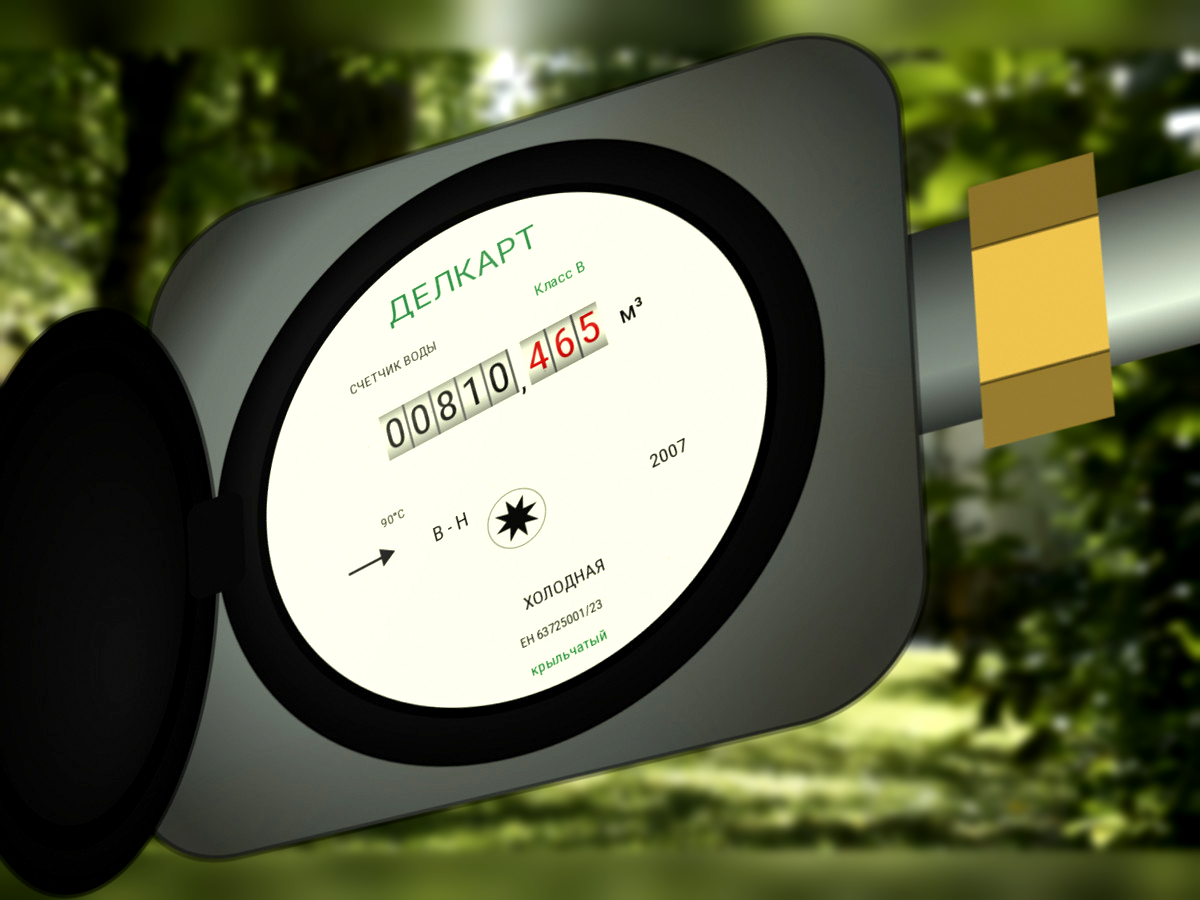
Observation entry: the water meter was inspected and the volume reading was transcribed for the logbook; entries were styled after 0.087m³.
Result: 810.465m³
